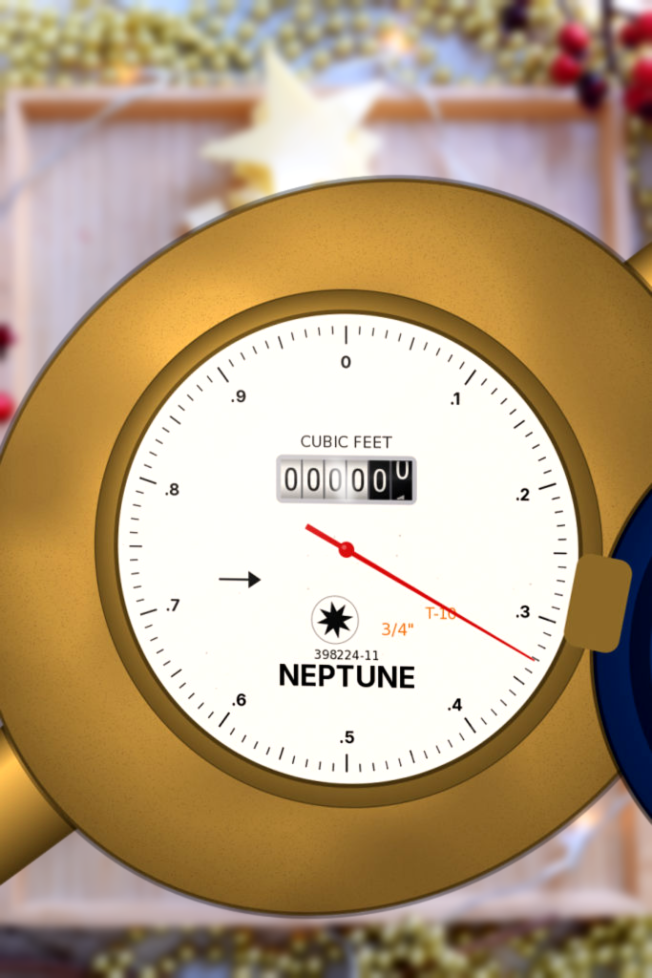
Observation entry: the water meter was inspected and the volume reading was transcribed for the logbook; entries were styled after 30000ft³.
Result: 0.33ft³
